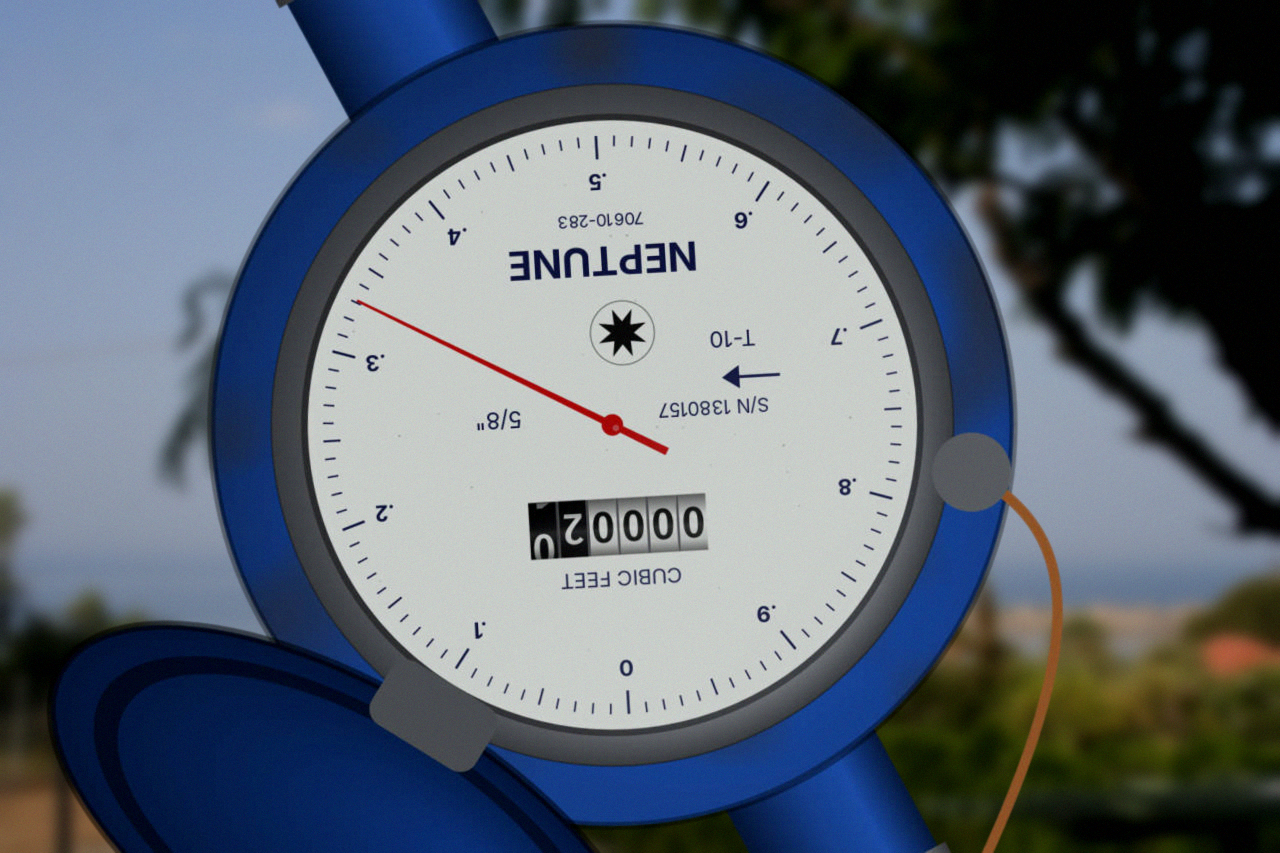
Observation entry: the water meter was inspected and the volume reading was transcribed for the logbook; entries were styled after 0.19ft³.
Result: 20.33ft³
